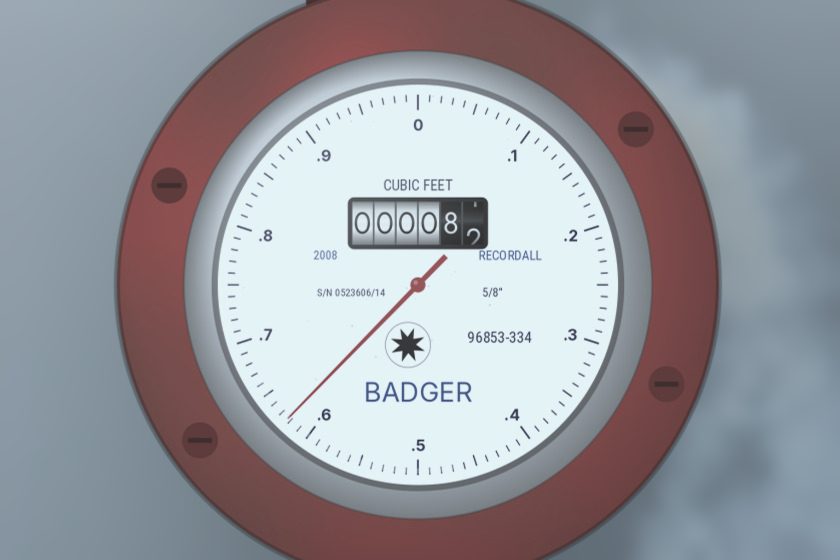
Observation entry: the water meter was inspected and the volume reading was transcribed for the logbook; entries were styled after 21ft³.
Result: 81.62ft³
